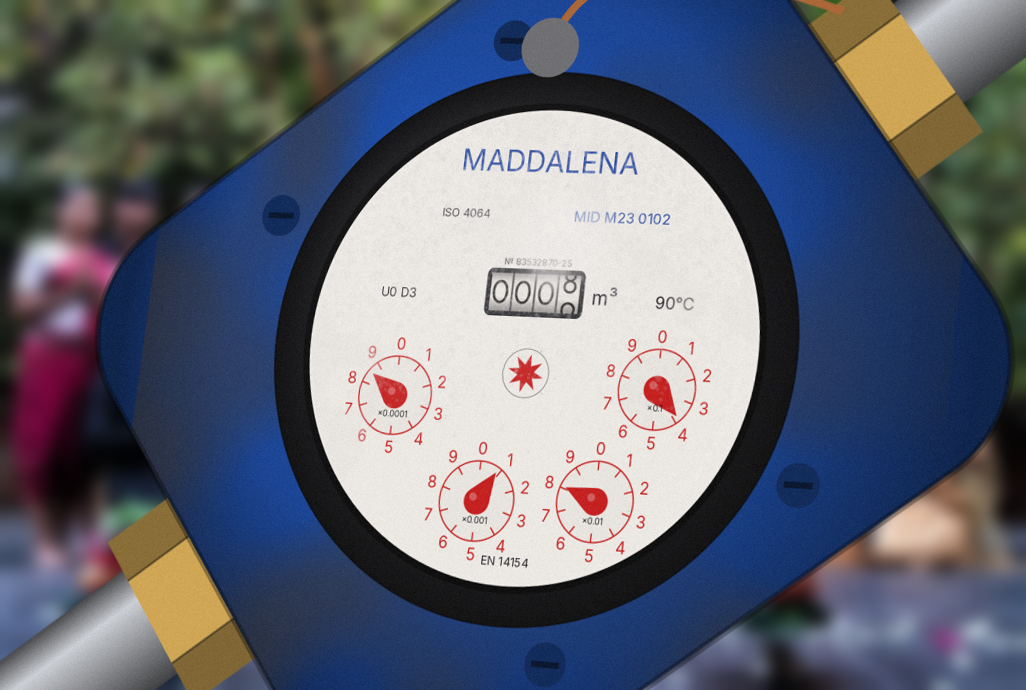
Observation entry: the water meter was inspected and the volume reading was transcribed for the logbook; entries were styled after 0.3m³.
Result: 8.3808m³
